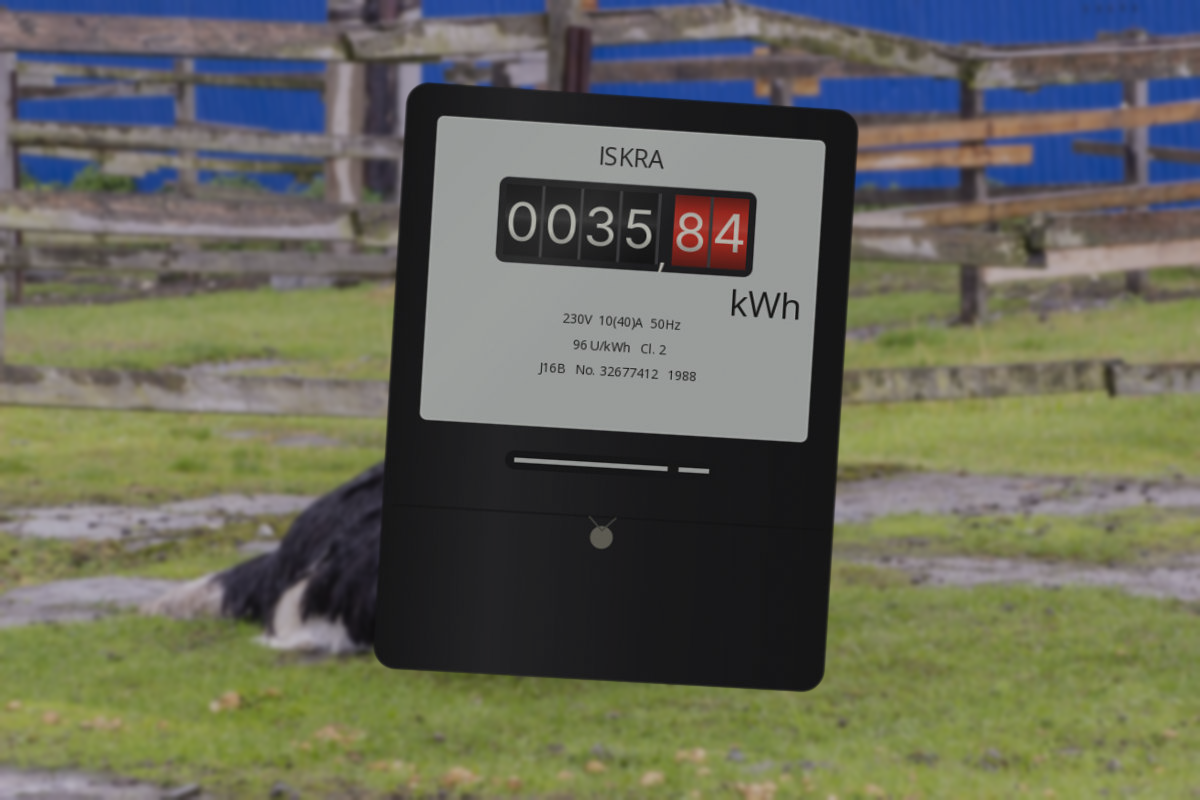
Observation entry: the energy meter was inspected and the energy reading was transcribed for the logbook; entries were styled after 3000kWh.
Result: 35.84kWh
